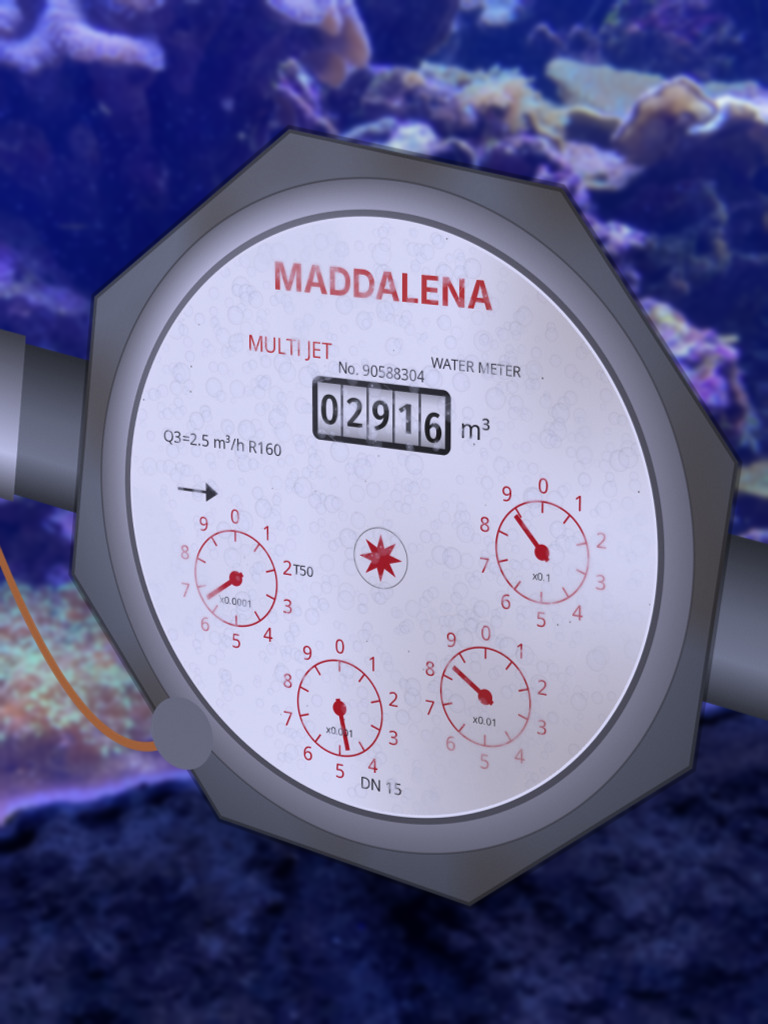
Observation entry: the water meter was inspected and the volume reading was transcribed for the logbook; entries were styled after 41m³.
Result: 2915.8846m³
